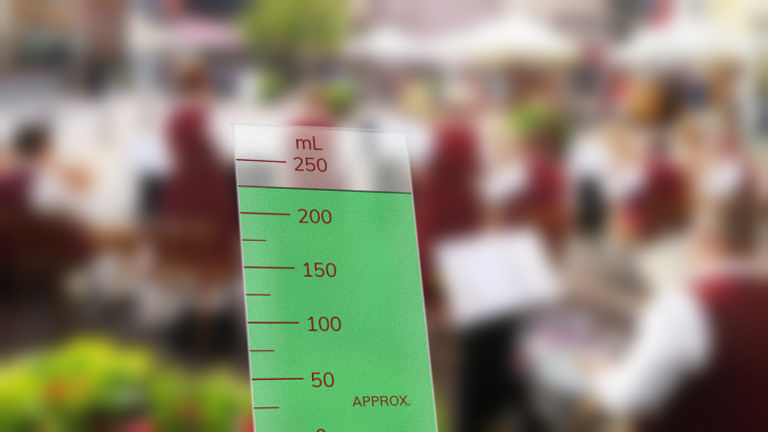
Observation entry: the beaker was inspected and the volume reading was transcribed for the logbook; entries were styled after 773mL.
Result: 225mL
